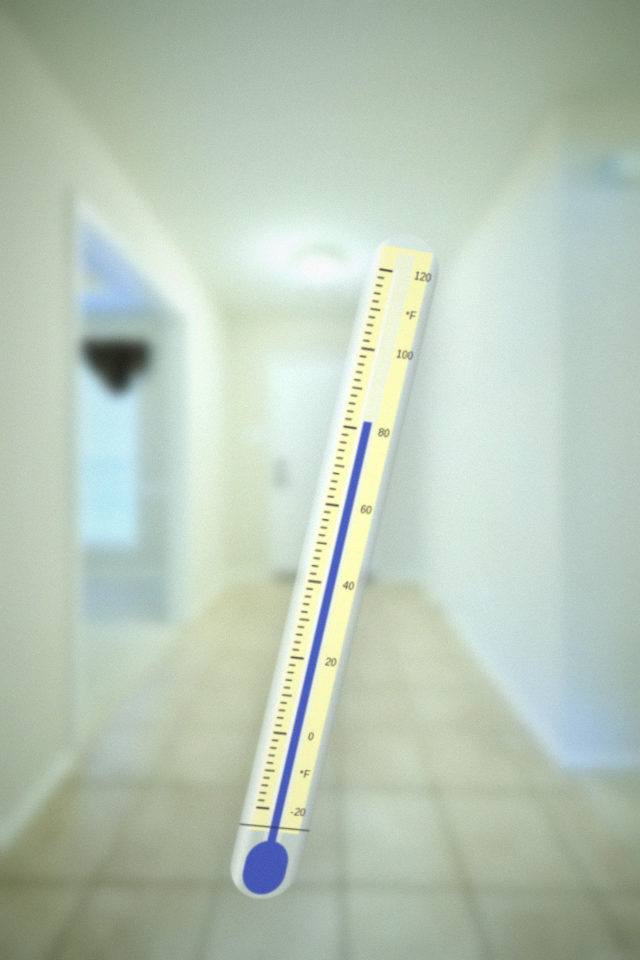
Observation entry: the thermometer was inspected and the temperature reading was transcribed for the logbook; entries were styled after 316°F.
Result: 82°F
